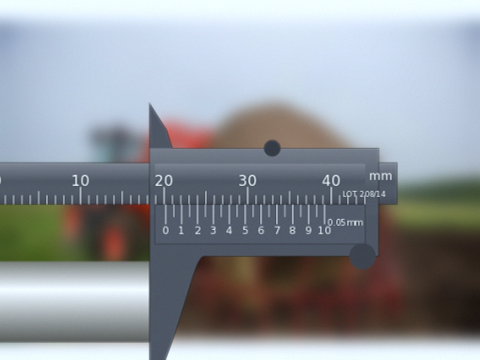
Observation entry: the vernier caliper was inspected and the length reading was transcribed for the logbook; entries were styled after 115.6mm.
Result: 20.2mm
